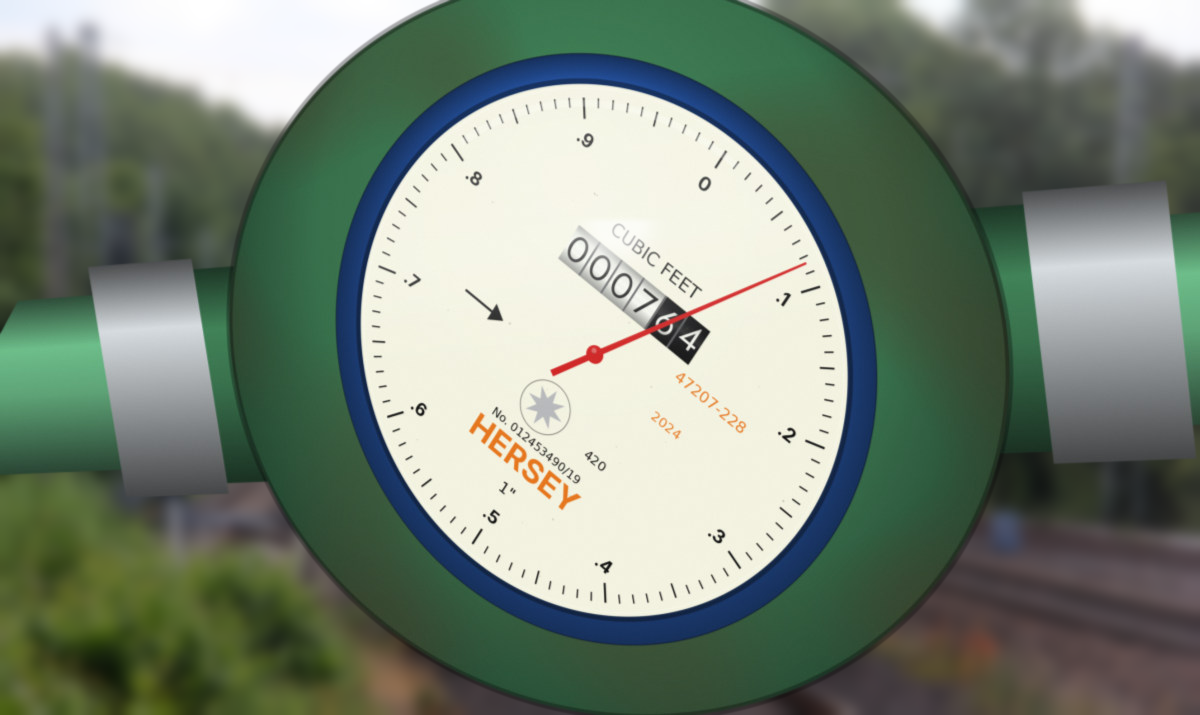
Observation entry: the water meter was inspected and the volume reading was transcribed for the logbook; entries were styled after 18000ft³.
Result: 764.08ft³
